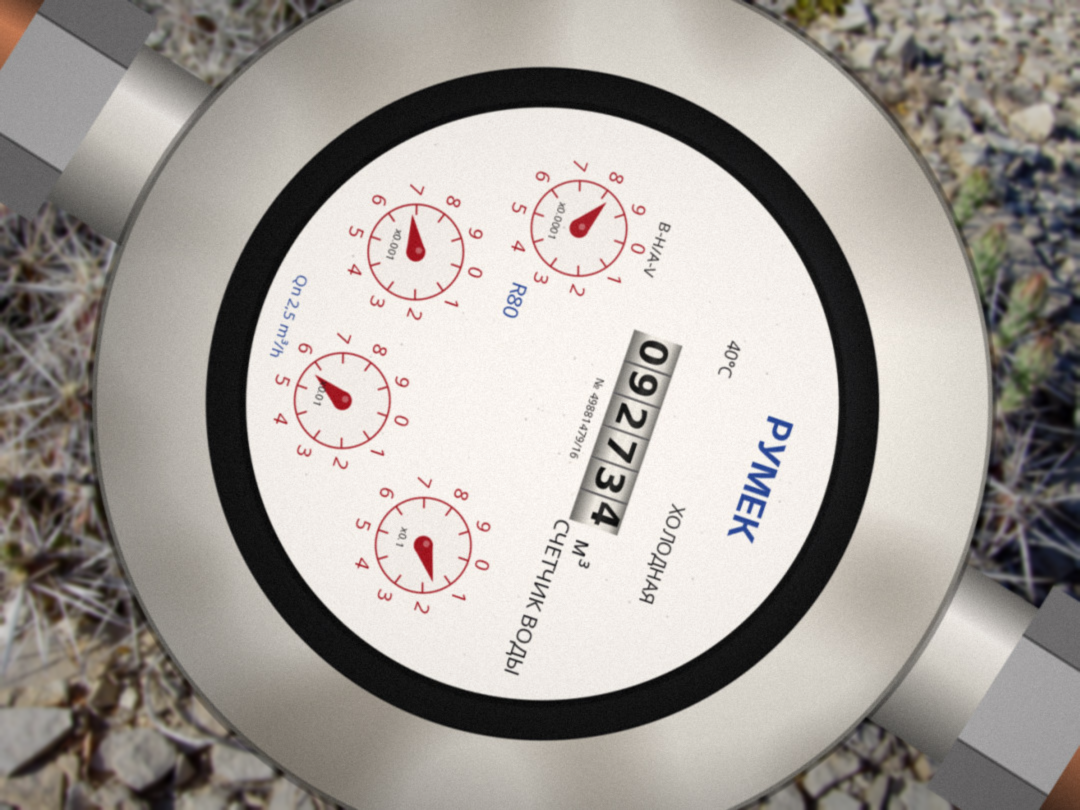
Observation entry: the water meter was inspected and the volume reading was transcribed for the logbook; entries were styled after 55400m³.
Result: 92734.1568m³
